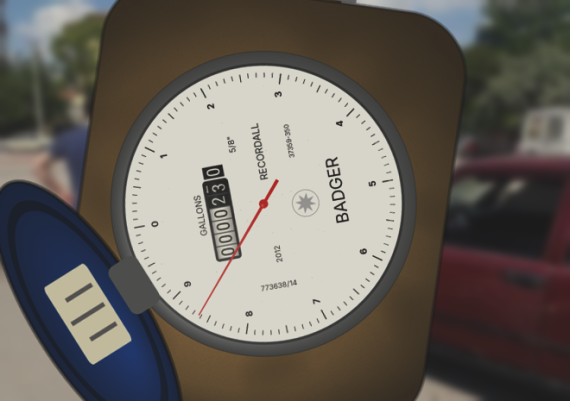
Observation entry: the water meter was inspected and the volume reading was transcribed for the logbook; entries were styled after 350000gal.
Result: 228.6gal
